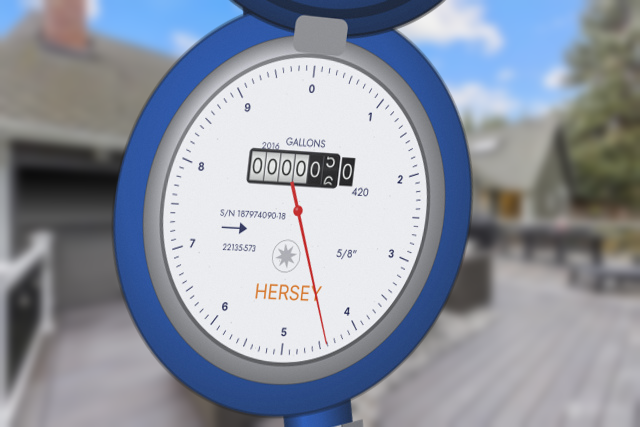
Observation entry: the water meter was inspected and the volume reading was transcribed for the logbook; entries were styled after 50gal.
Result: 54.4gal
